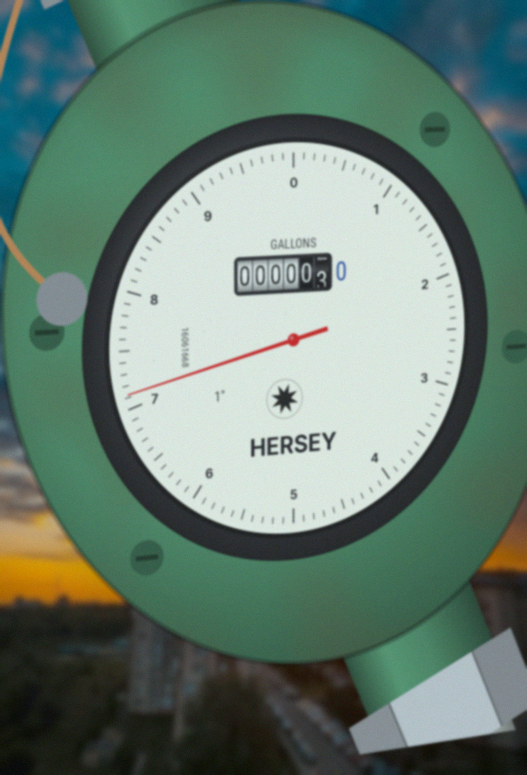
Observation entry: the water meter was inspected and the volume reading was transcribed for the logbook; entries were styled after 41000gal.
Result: 27.1gal
